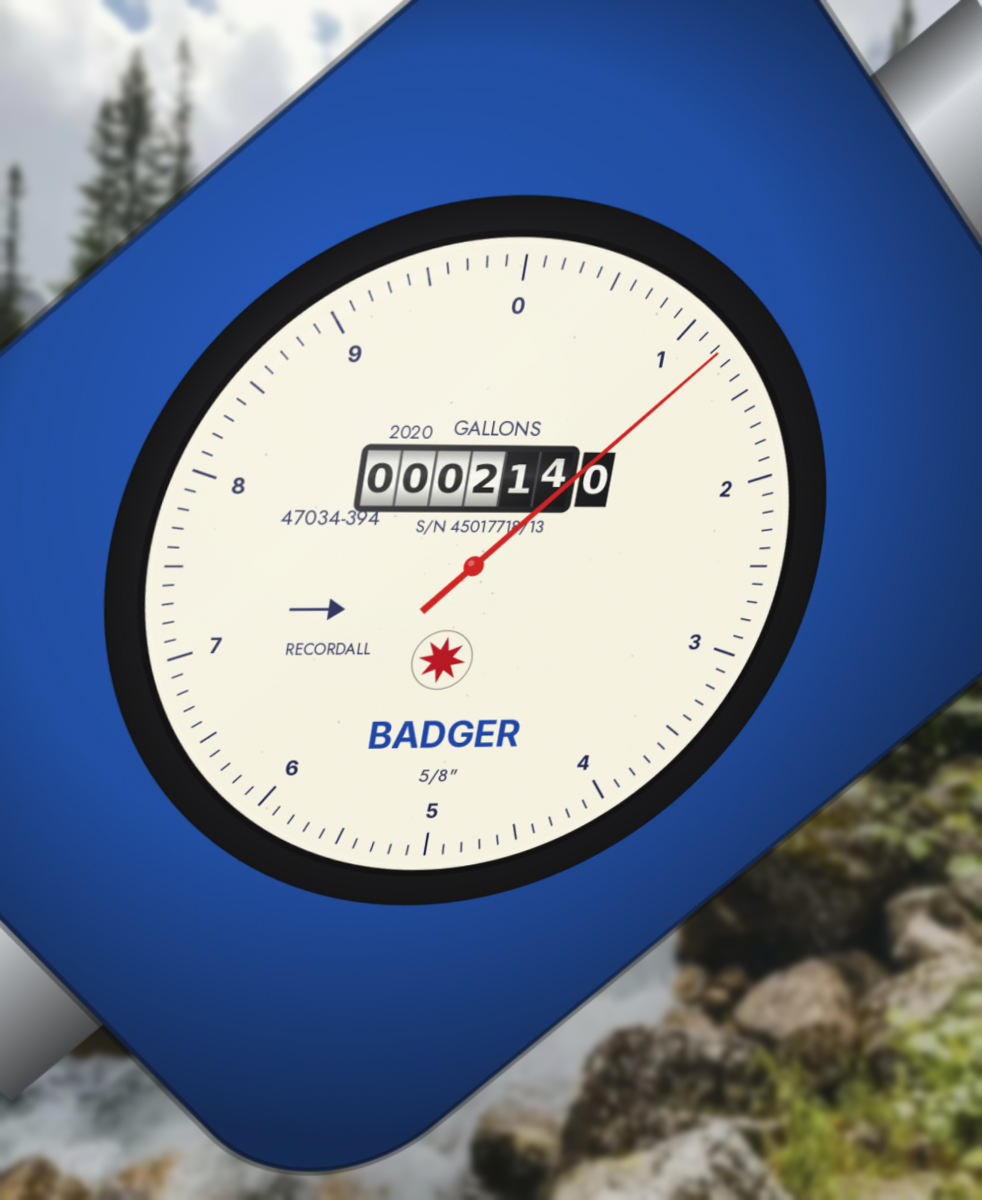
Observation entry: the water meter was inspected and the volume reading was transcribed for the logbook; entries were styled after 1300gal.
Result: 2141.2gal
